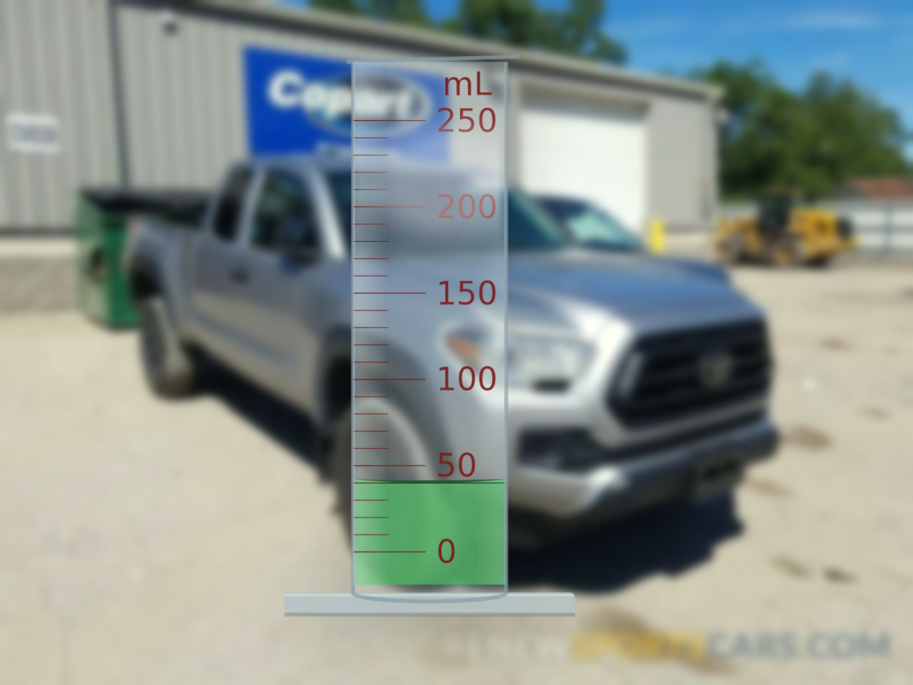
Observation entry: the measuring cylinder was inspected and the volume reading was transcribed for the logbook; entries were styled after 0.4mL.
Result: 40mL
